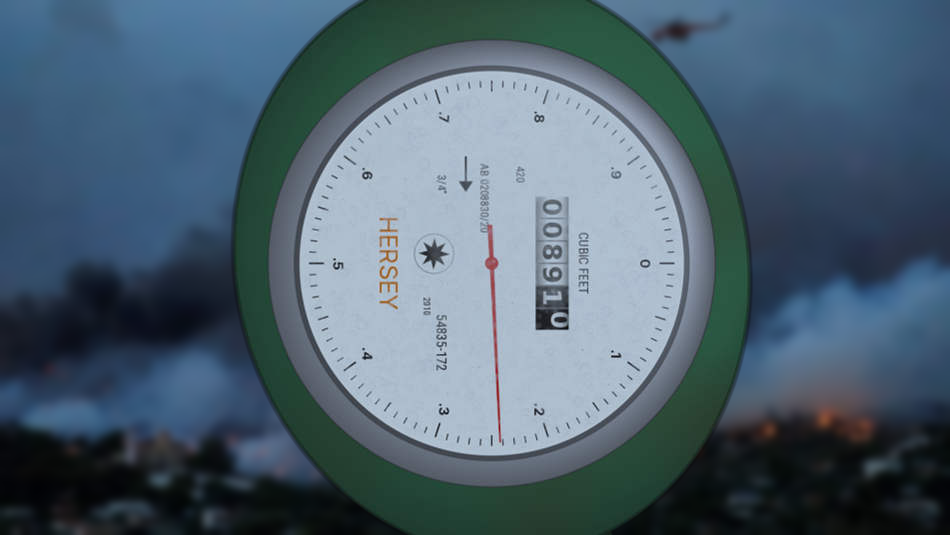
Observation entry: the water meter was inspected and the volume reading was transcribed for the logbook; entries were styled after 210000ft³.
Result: 8910.24ft³
